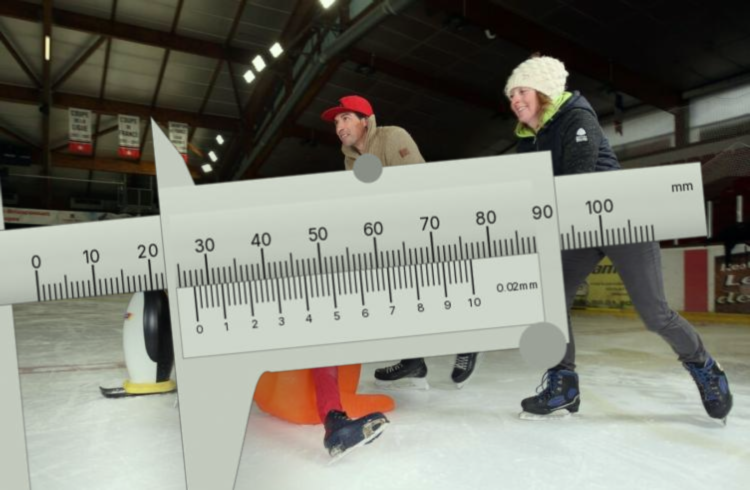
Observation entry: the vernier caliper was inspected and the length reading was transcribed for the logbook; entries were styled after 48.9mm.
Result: 27.5mm
